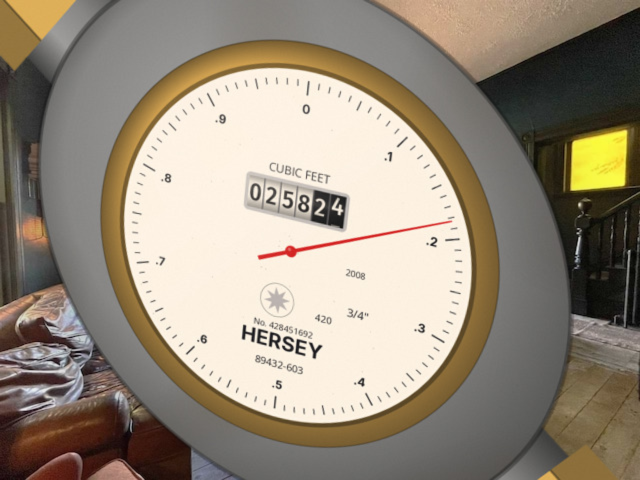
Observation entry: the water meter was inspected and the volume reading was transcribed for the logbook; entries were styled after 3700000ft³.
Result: 25824.18ft³
